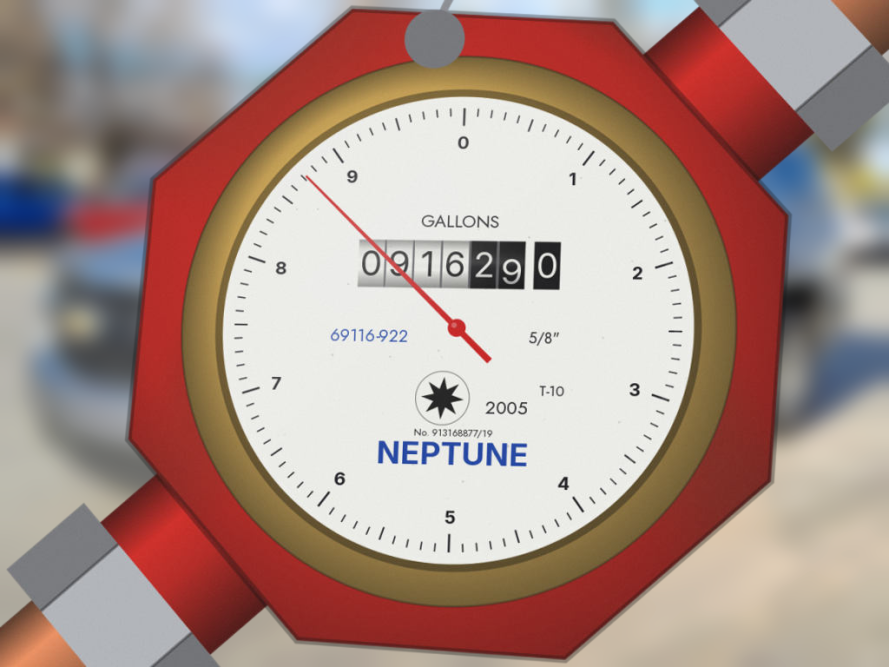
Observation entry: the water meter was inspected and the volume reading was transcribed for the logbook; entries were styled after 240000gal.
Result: 916288.7gal
